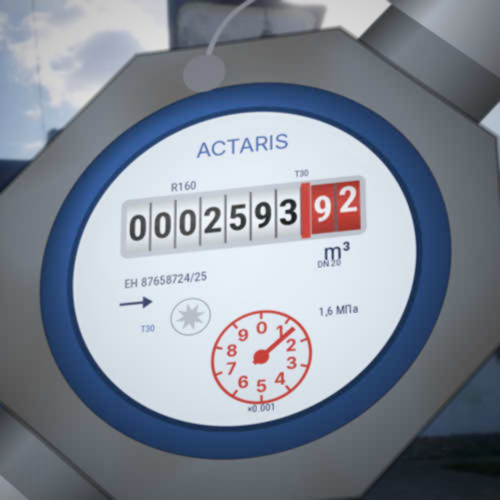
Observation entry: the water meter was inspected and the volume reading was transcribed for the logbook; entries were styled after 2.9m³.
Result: 2593.921m³
